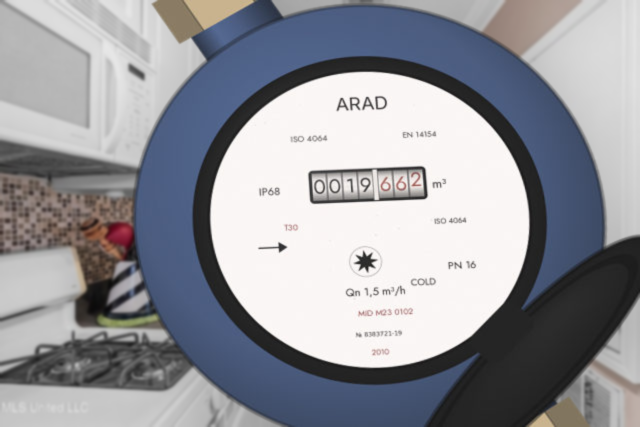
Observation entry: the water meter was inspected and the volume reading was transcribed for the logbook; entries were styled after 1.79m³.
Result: 19.662m³
